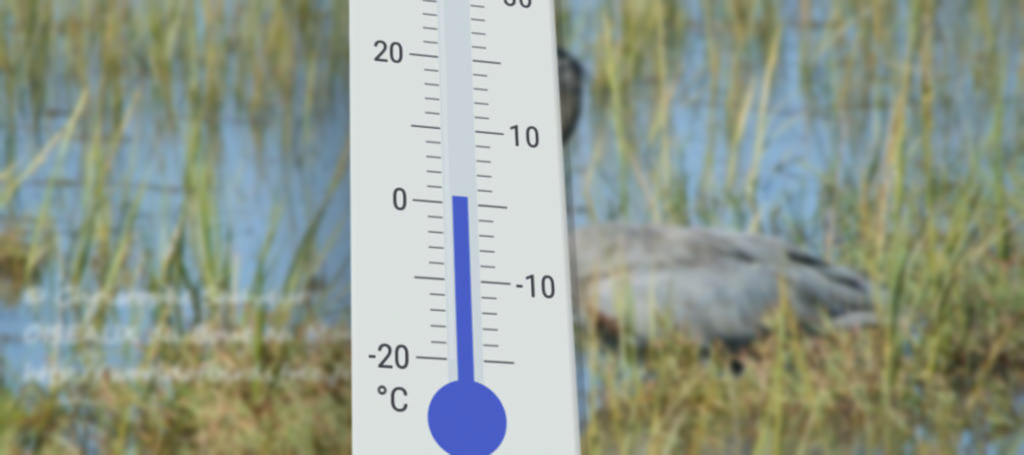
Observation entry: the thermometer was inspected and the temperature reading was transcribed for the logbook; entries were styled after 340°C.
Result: 1°C
